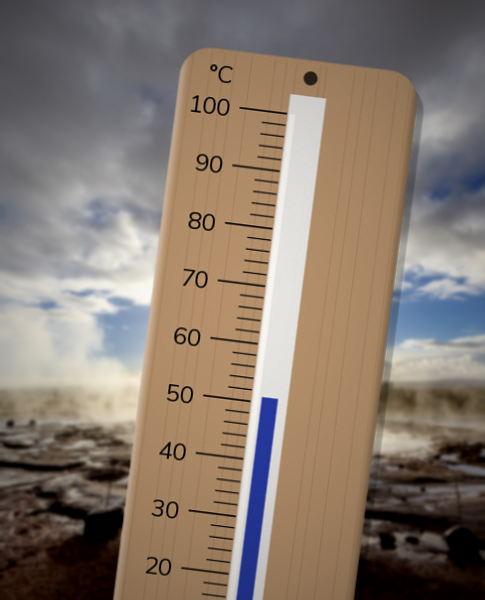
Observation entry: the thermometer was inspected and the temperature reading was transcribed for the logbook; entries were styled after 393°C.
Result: 51°C
